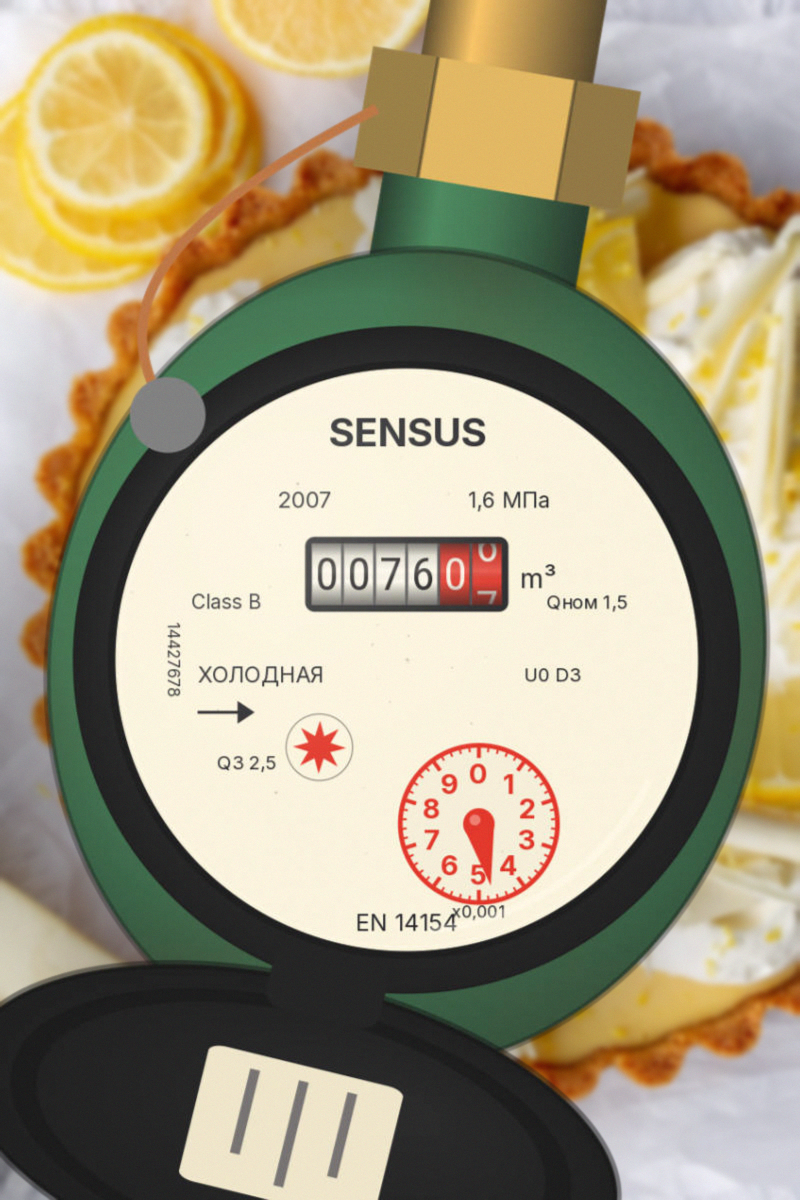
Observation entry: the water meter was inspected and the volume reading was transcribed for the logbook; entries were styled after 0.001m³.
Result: 76.064m³
